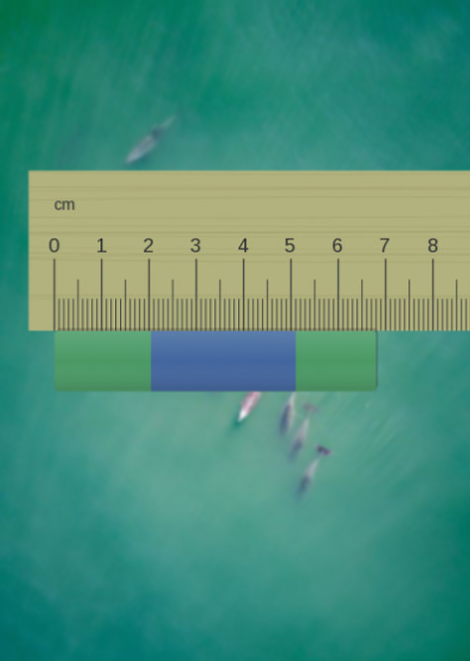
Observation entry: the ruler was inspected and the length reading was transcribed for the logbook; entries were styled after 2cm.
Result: 6.8cm
